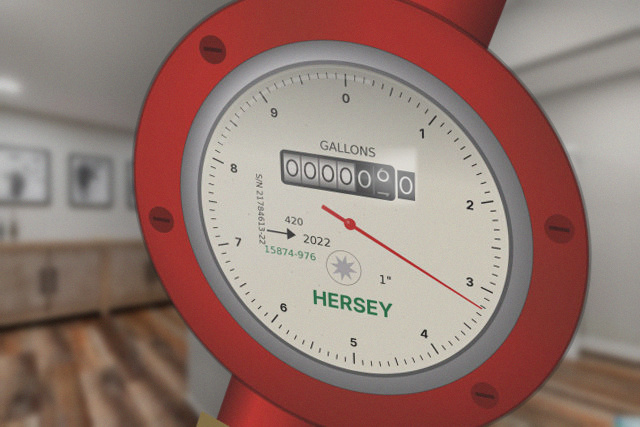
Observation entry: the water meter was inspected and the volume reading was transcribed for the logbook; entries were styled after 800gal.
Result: 63.2gal
